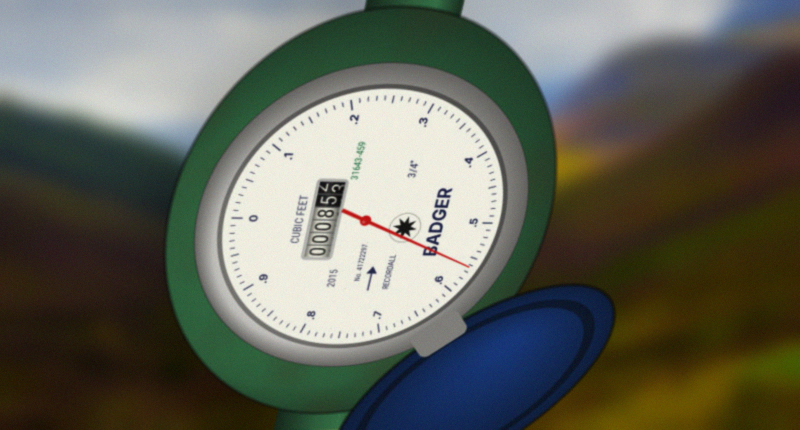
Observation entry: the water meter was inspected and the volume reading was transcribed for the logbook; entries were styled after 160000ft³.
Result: 852.56ft³
